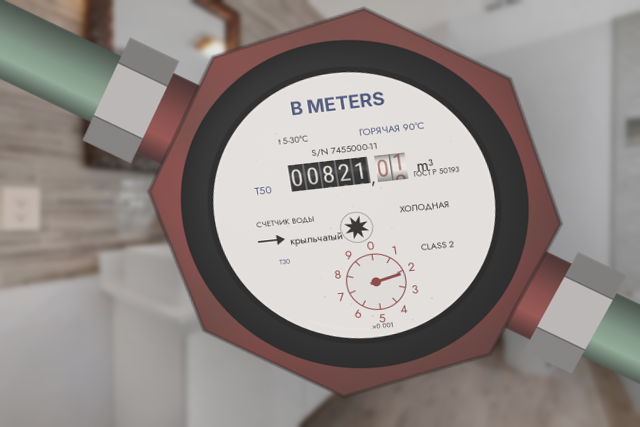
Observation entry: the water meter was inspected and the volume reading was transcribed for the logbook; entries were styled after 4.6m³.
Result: 821.012m³
